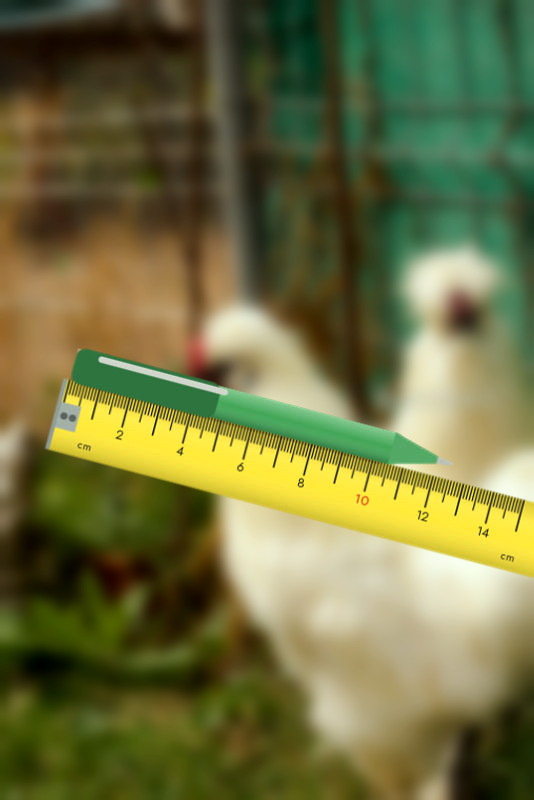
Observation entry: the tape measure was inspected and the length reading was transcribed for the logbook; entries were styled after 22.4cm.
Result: 12.5cm
